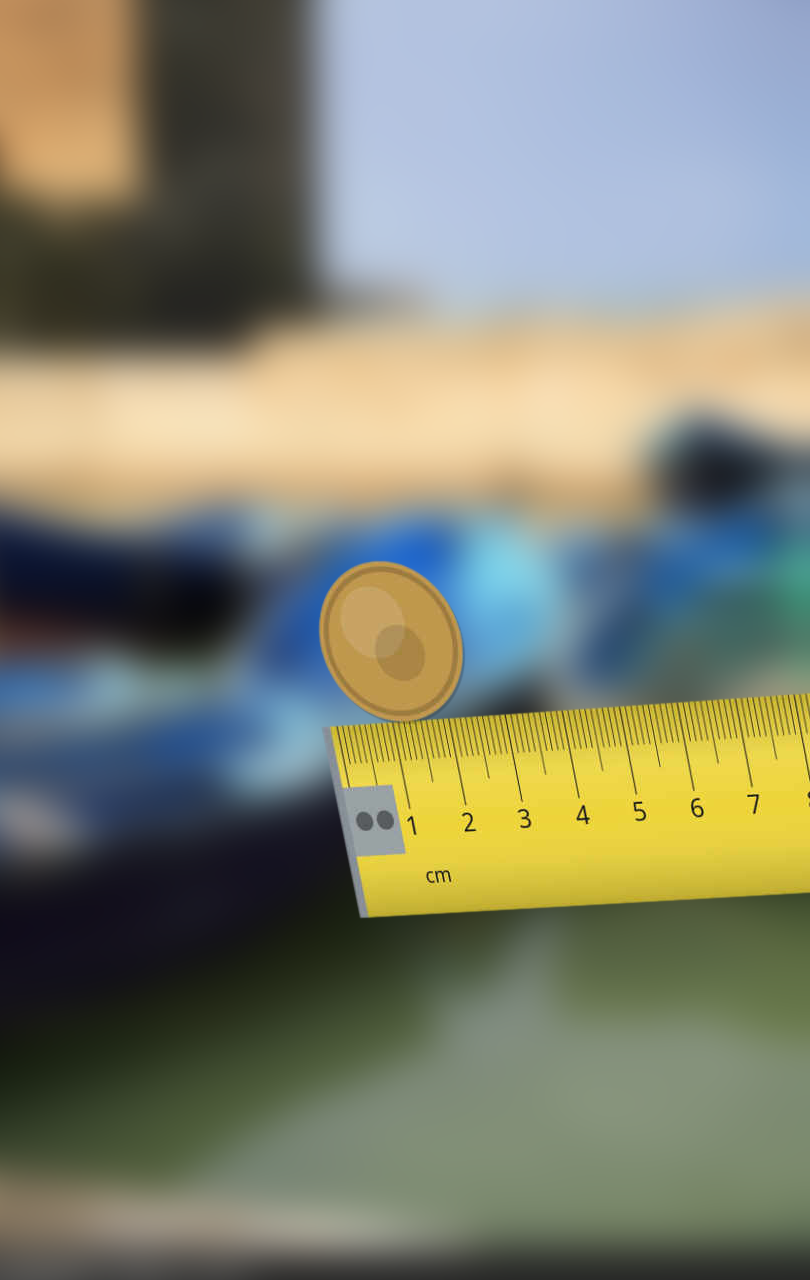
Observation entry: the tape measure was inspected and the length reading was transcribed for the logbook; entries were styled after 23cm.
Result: 2.5cm
